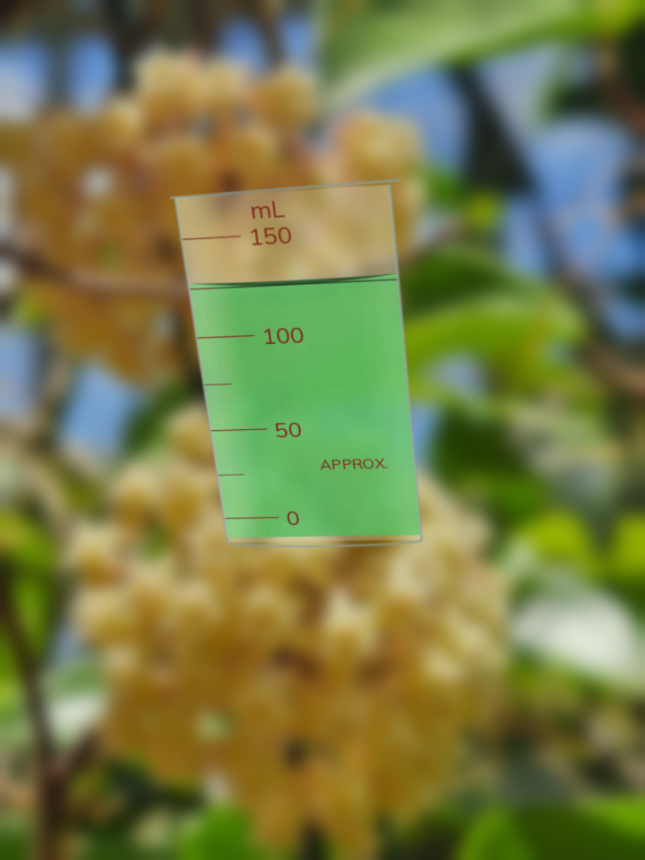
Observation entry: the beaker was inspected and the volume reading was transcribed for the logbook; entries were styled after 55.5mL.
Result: 125mL
